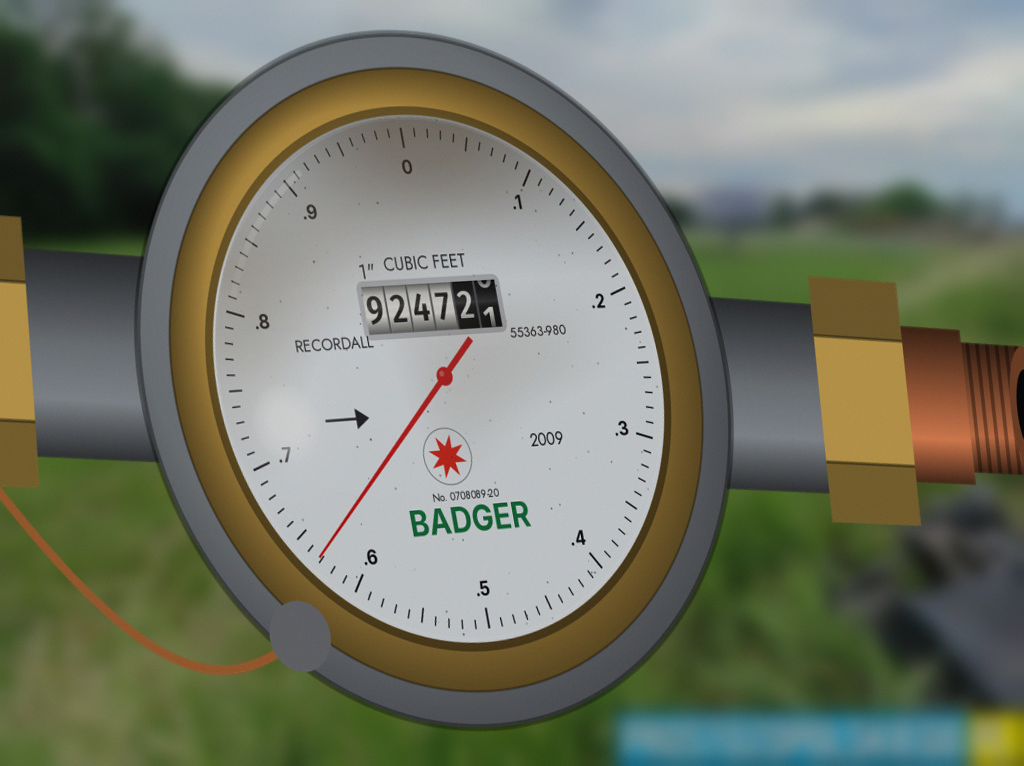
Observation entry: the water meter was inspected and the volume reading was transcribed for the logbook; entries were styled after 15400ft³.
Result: 924720.63ft³
